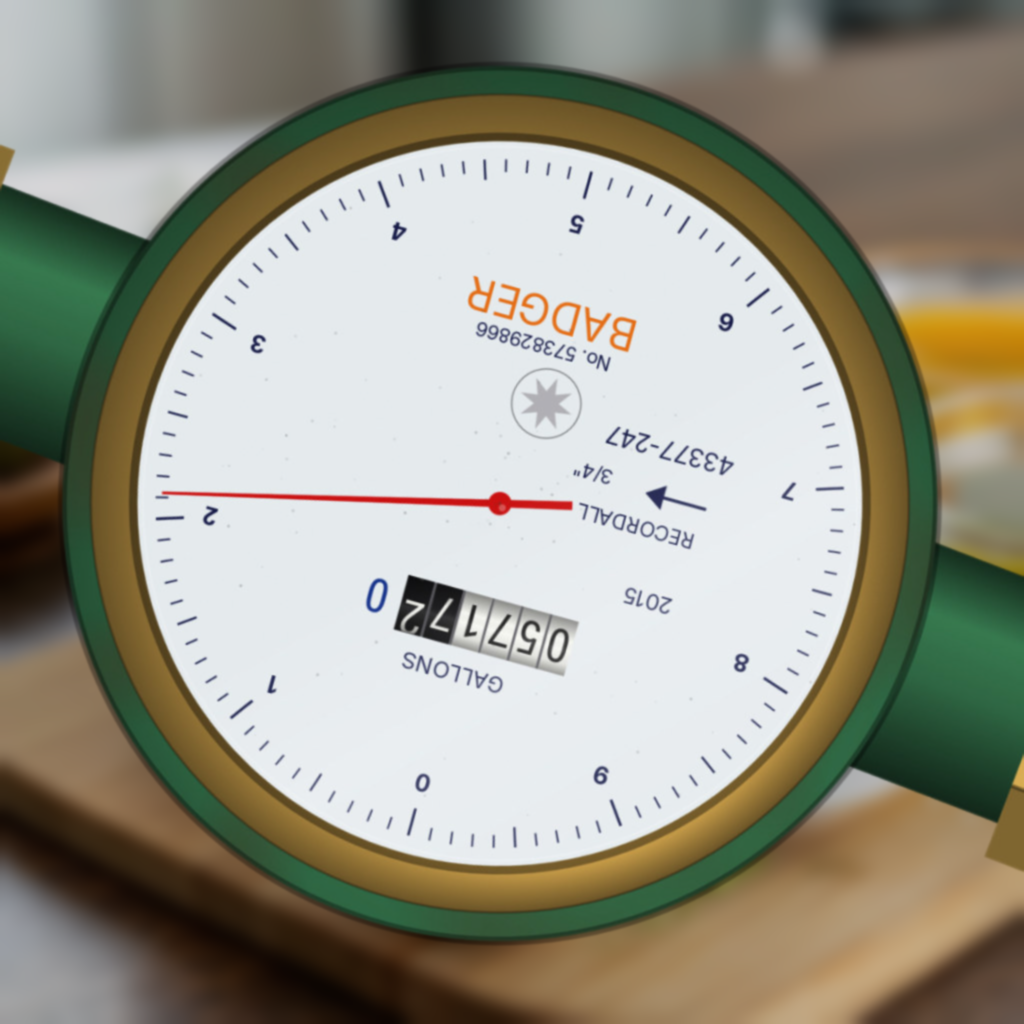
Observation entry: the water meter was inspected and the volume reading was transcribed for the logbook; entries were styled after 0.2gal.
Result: 571722.1gal
